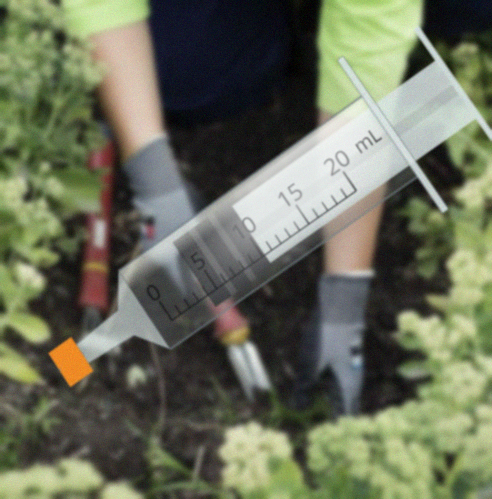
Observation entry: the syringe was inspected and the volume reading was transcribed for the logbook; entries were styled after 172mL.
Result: 4mL
